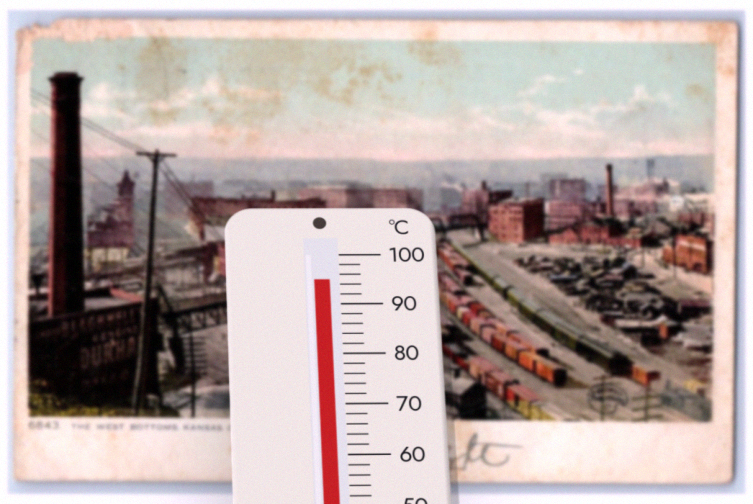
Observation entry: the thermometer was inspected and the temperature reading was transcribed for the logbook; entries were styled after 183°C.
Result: 95°C
